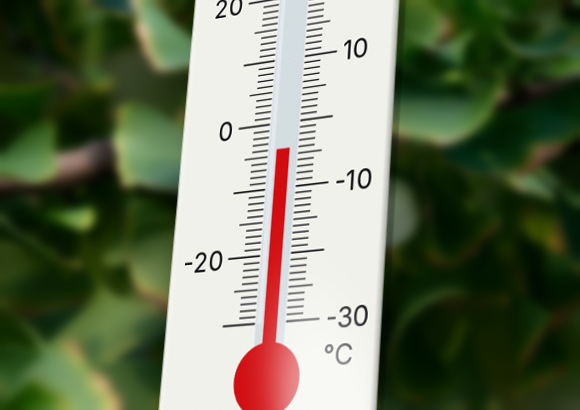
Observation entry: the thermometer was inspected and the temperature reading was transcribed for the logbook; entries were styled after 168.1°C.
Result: -4°C
